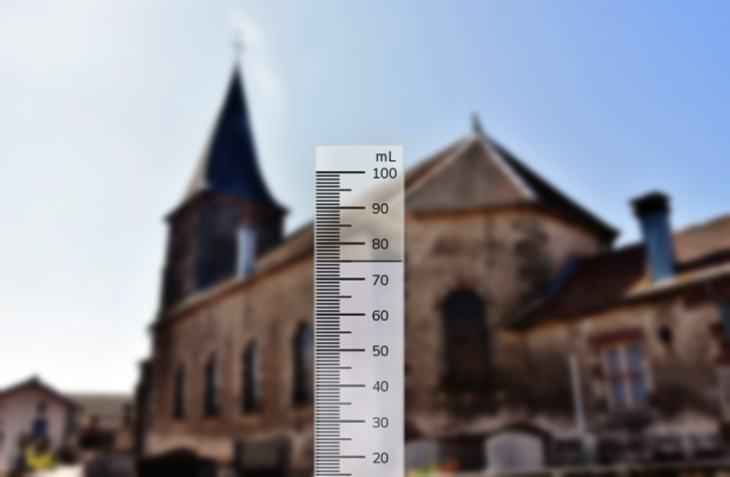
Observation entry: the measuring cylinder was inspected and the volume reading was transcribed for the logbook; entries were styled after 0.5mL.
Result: 75mL
